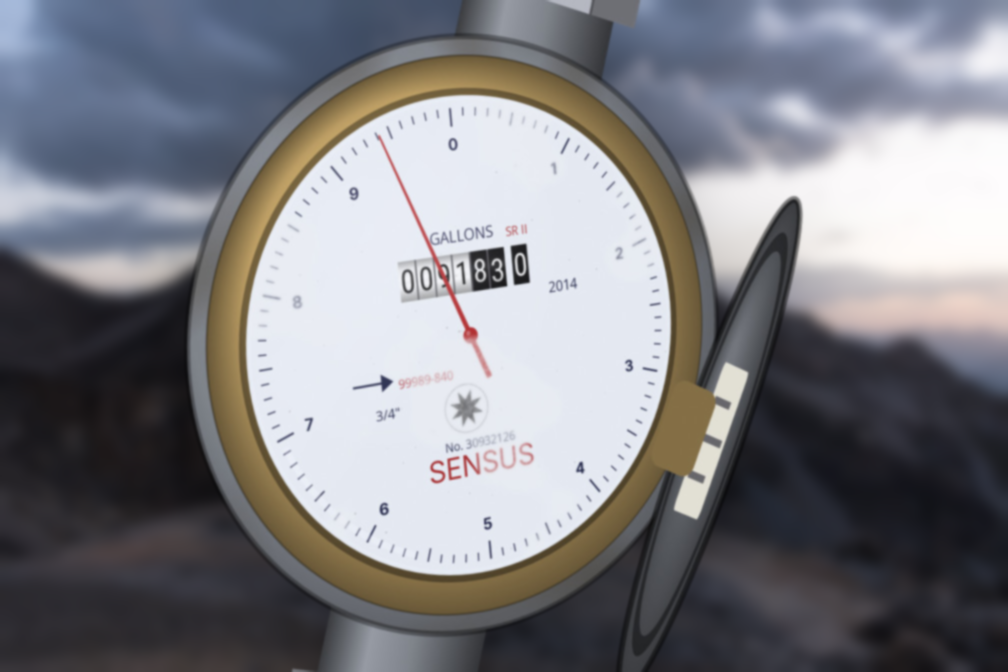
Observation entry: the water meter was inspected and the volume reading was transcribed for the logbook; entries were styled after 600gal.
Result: 91829.4gal
